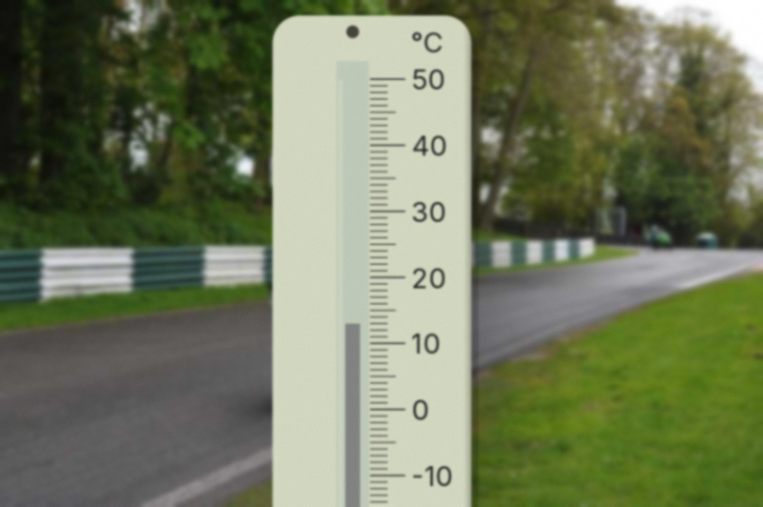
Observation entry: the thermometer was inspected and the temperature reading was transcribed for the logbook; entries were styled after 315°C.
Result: 13°C
